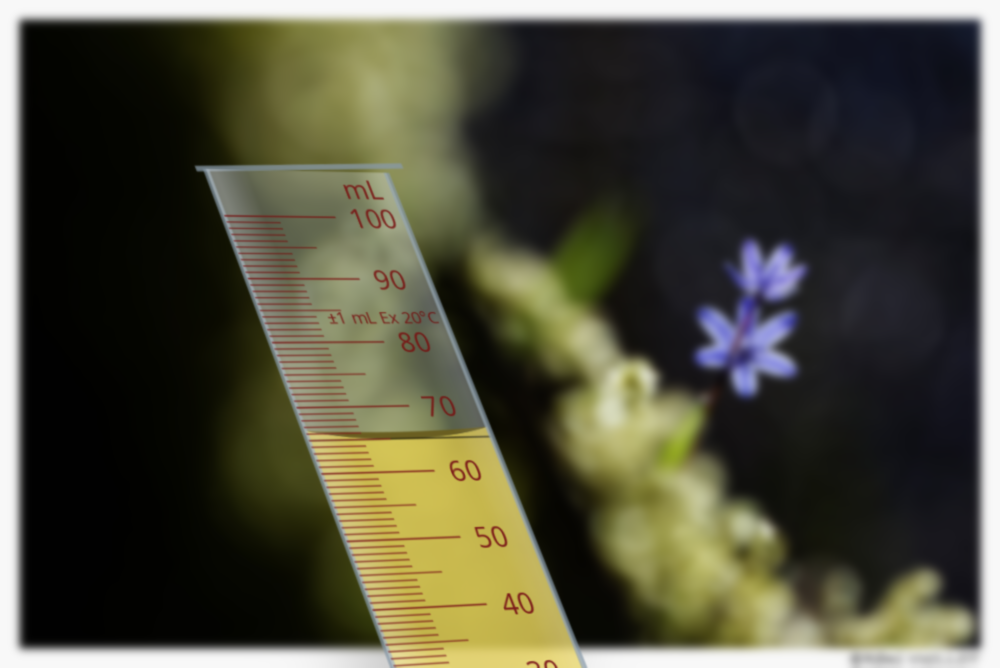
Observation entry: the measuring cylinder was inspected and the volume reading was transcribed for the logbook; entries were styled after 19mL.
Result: 65mL
